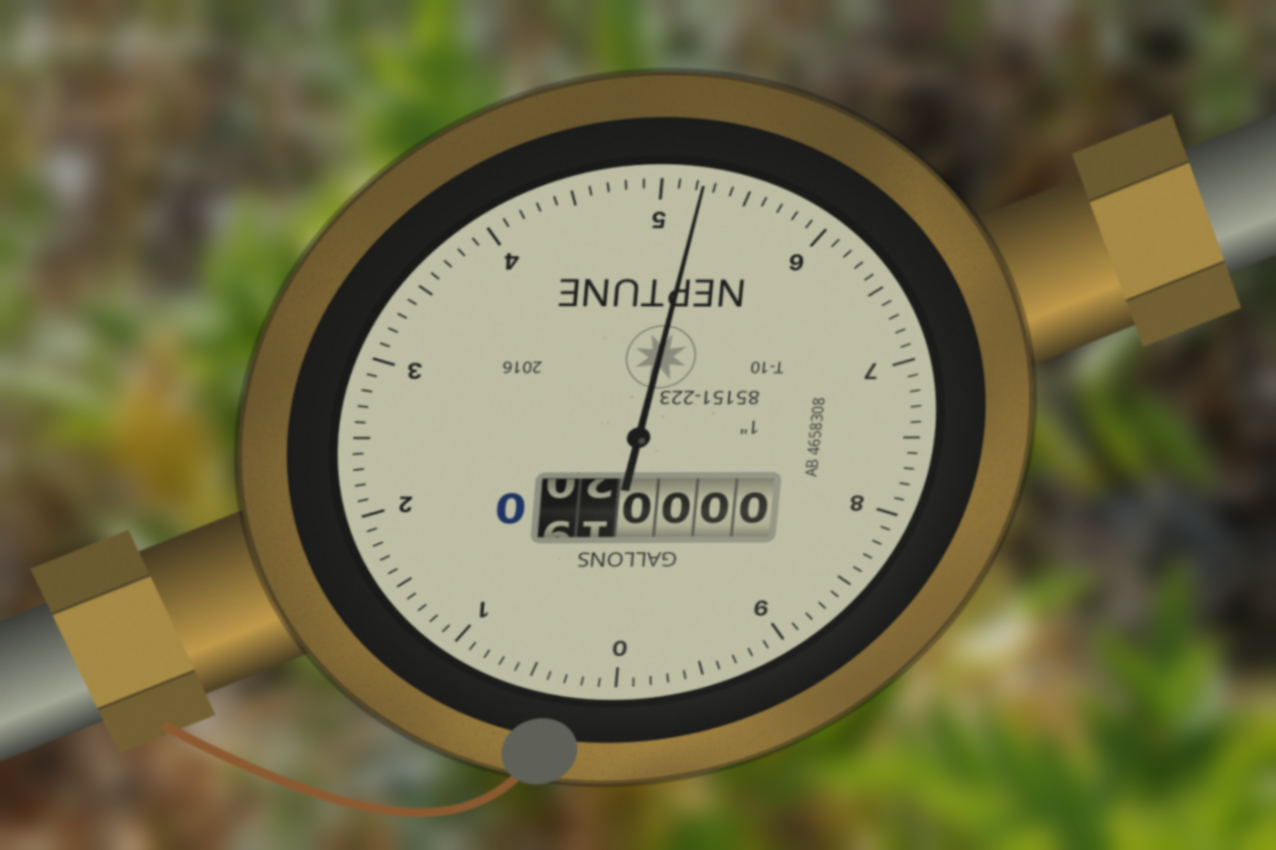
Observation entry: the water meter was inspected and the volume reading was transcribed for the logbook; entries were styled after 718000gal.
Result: 195.2gal
